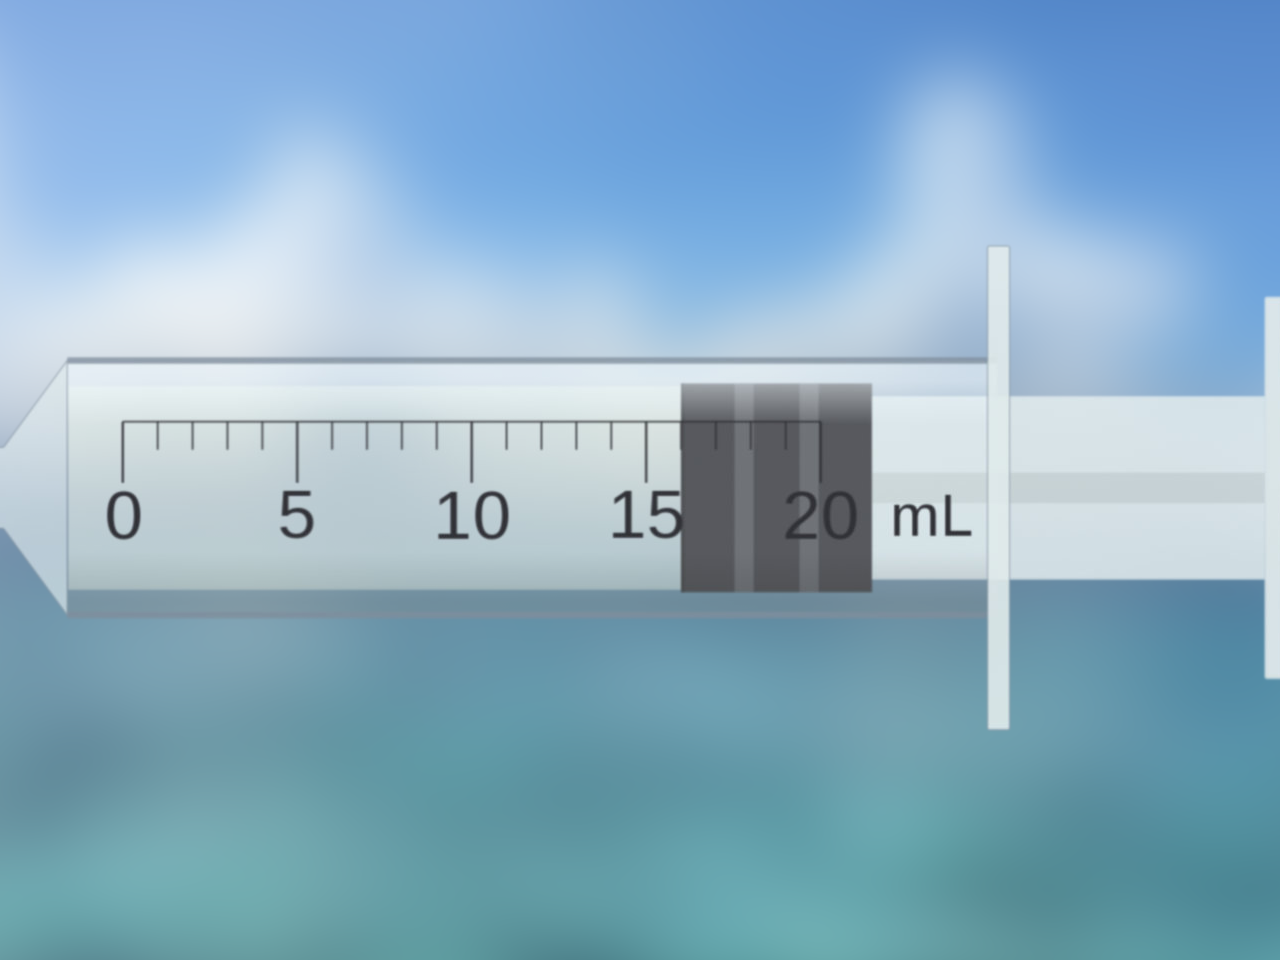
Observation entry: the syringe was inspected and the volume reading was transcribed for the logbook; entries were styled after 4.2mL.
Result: 16mL
